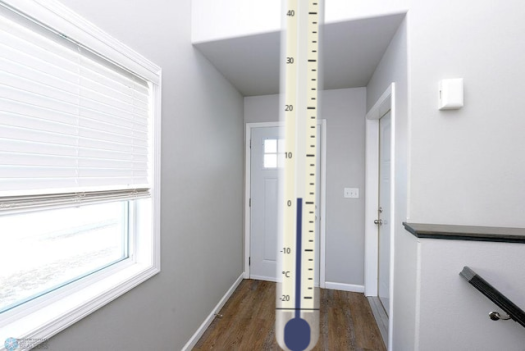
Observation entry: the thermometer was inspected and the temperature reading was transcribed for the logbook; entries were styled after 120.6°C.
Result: 1°C
